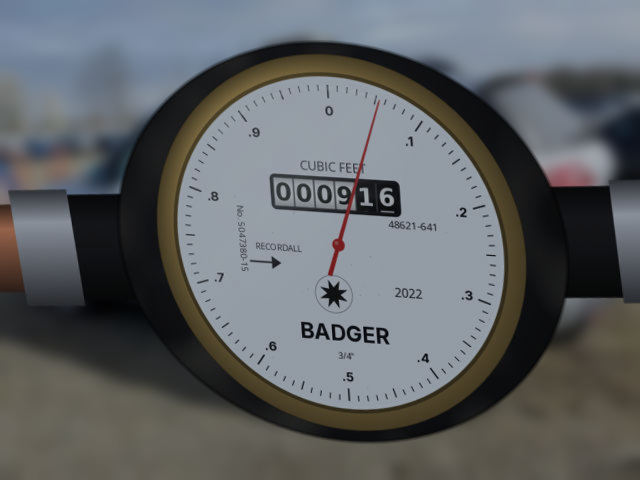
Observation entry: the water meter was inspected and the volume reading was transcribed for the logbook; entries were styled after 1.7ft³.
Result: 916.05ft³
